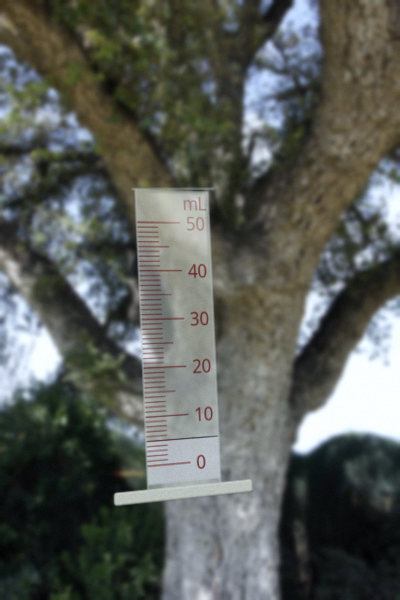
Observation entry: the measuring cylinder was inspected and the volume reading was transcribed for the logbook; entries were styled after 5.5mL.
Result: 5mL
